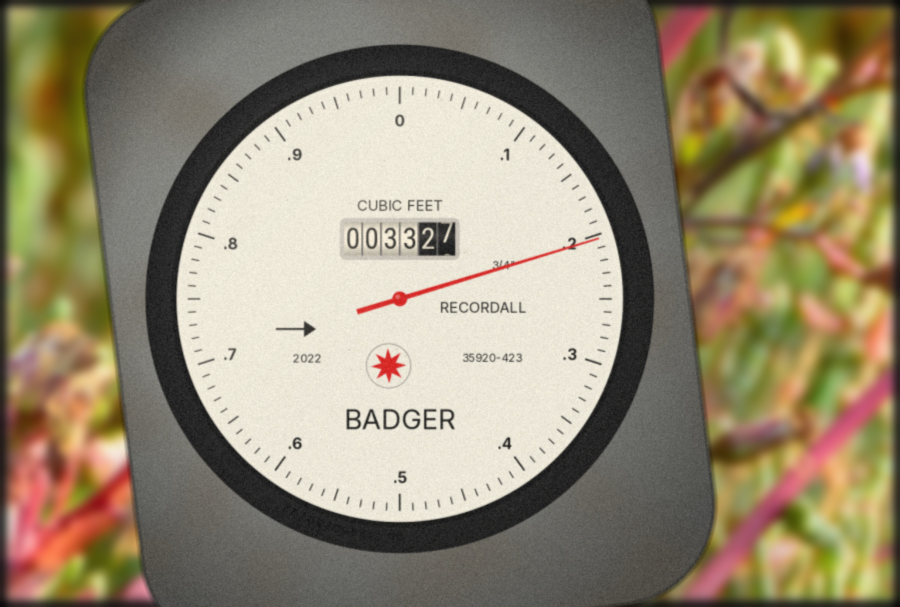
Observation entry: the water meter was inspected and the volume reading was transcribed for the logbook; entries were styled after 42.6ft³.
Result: 3327.20ft³
